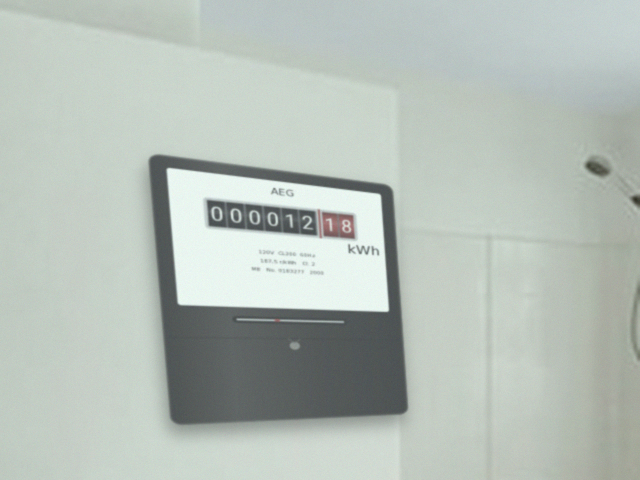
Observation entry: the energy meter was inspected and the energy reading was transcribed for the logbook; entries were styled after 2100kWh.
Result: 12.18kWh
